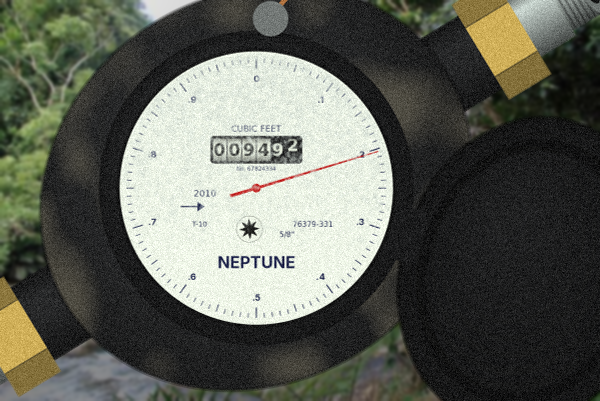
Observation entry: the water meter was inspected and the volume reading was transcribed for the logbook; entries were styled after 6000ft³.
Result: 9492.20ft³
